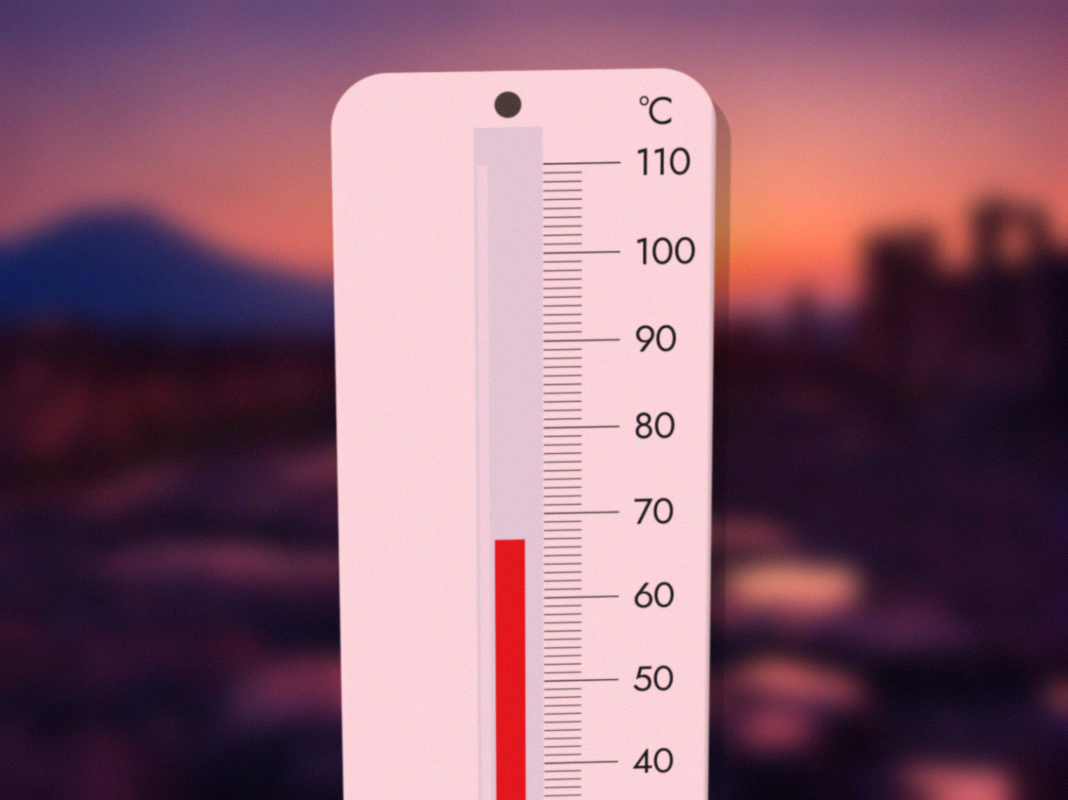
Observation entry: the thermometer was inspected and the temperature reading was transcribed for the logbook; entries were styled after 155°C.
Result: 67°C
